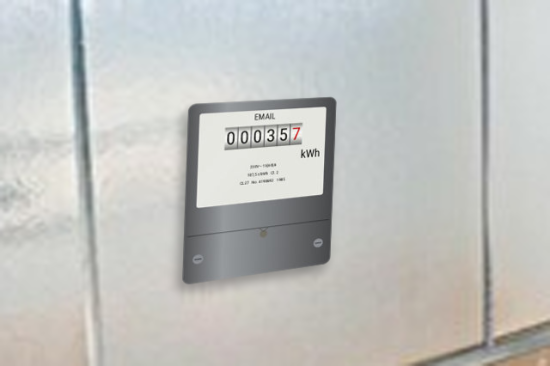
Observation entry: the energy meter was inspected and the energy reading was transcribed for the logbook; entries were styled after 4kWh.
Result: 35.7kWh
